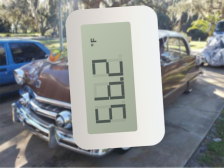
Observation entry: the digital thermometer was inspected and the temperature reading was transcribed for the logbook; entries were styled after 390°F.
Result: 56.2°F
